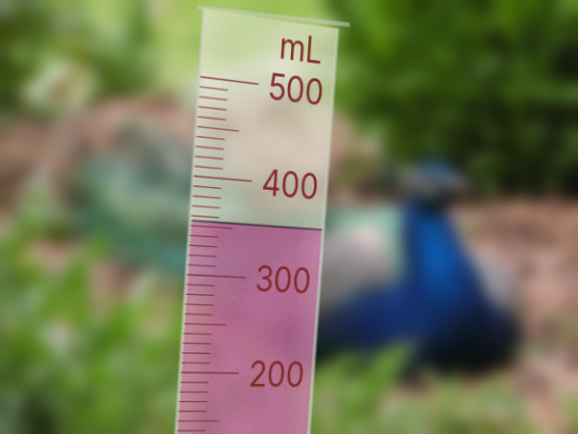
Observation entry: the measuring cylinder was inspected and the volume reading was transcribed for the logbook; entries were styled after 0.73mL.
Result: 355mL
